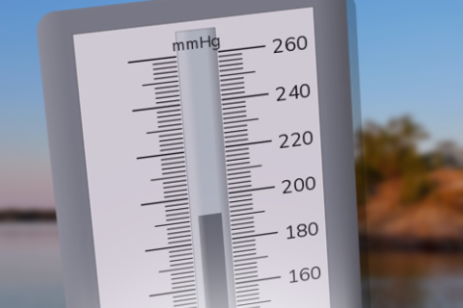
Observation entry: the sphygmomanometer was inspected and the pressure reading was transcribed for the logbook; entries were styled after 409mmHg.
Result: 192mmHg
